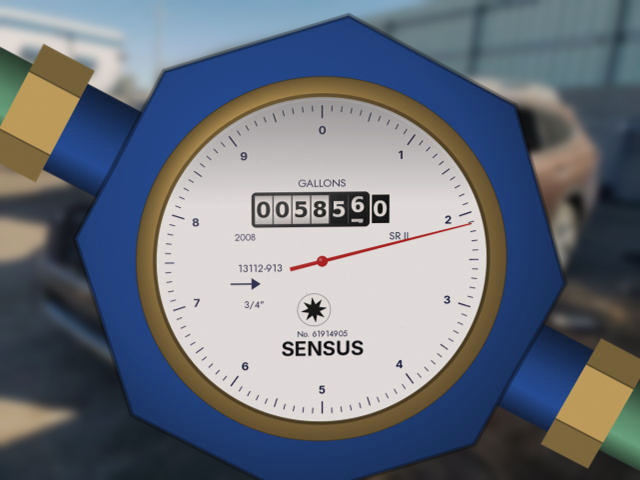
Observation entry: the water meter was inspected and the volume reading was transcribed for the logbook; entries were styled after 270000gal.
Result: 58562.1gal
